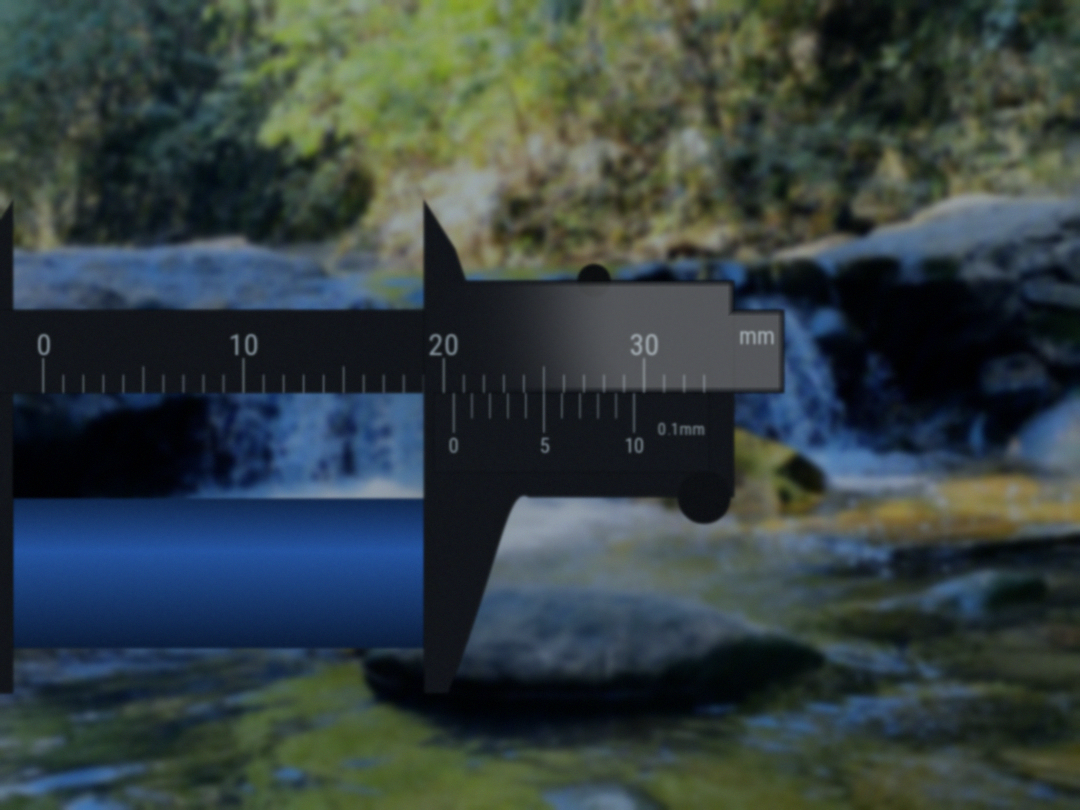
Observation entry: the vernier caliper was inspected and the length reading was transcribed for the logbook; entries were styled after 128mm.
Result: 20.5mm
